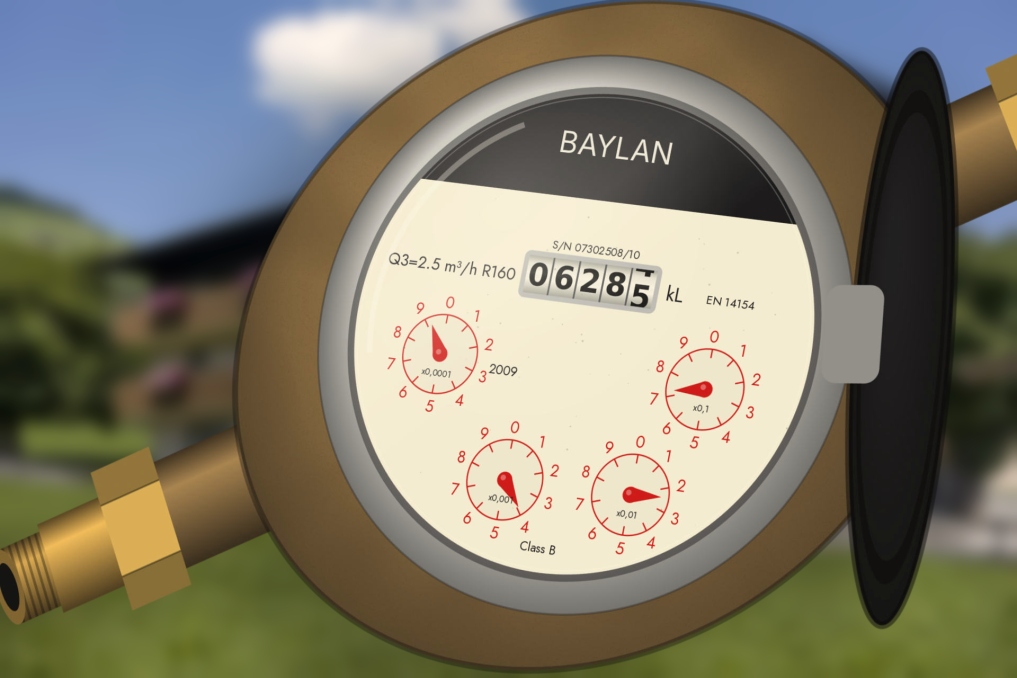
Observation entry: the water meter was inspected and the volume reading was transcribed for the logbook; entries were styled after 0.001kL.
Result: 6284.7239kL
